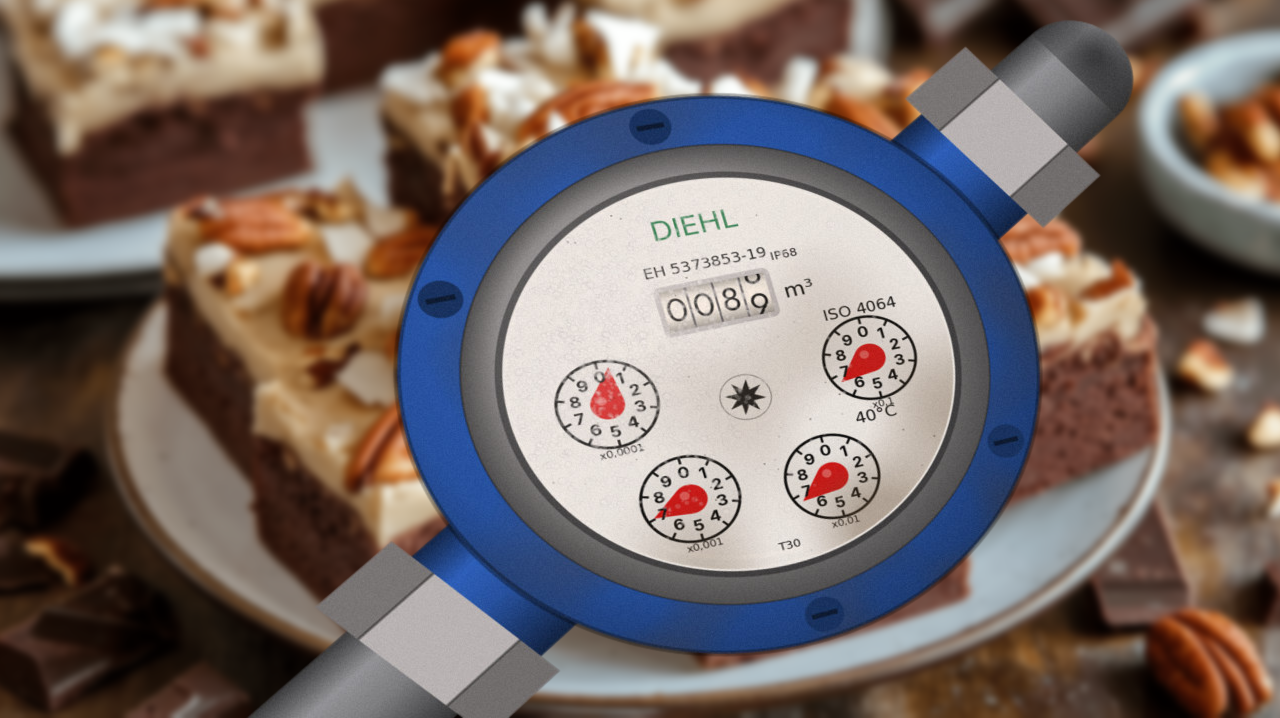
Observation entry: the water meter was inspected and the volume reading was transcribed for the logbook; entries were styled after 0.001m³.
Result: 88.6670m³
